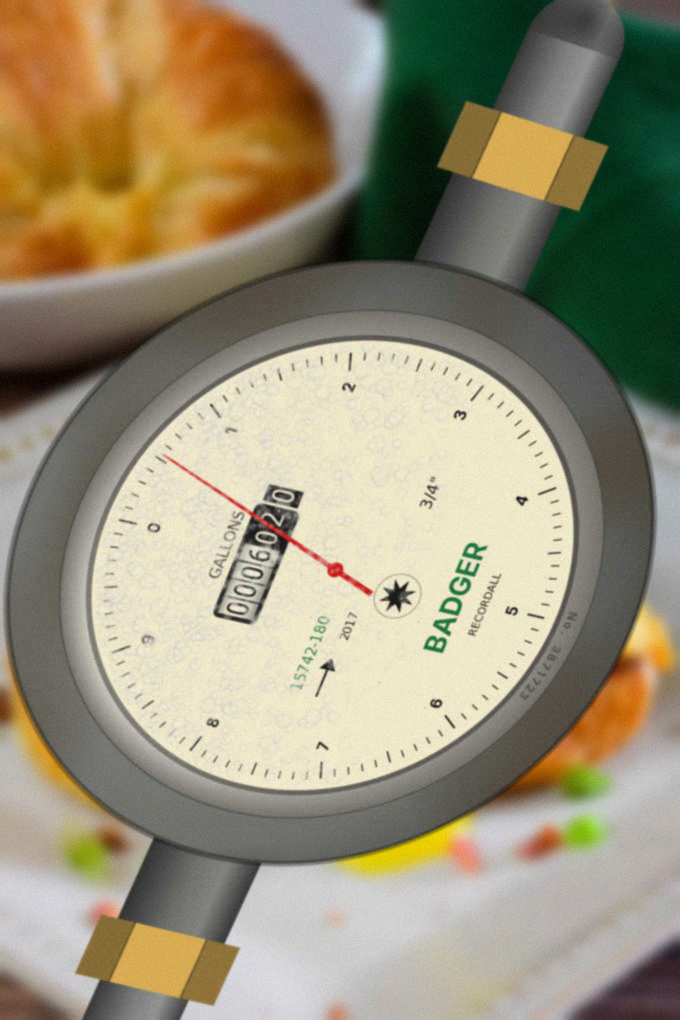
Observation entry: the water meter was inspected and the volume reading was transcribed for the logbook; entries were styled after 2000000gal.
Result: 6020.5gal
